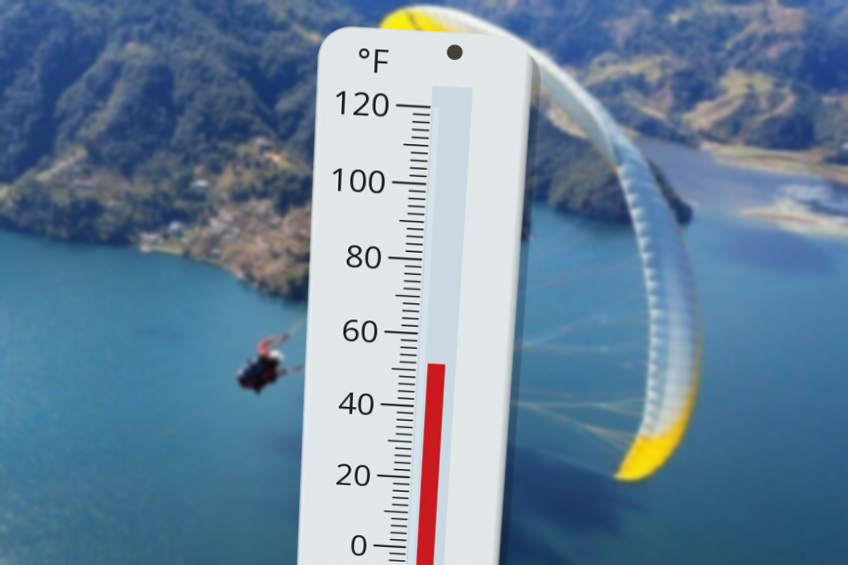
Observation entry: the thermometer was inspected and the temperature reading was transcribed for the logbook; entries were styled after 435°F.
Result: 52°F
